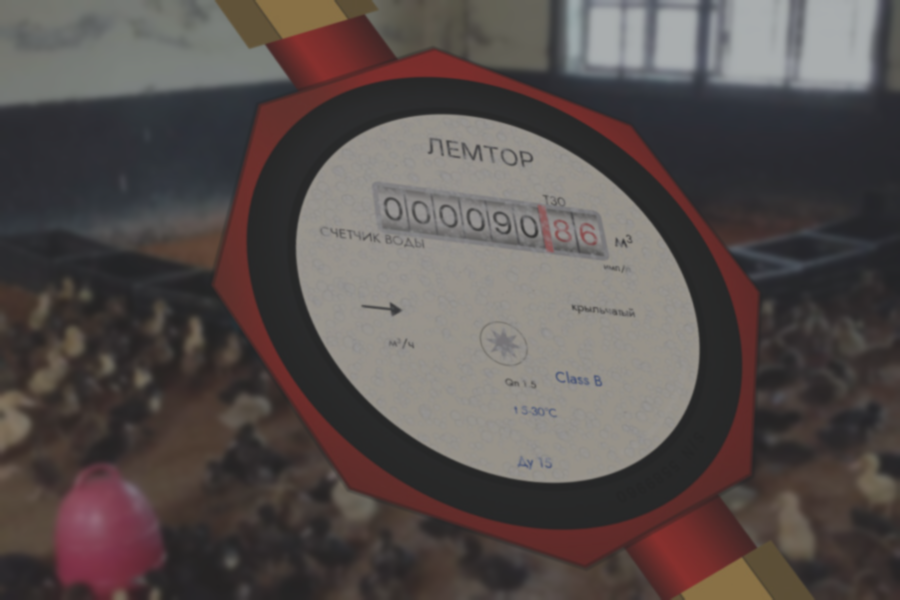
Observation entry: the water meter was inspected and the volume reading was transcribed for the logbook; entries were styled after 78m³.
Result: 90.86m³
